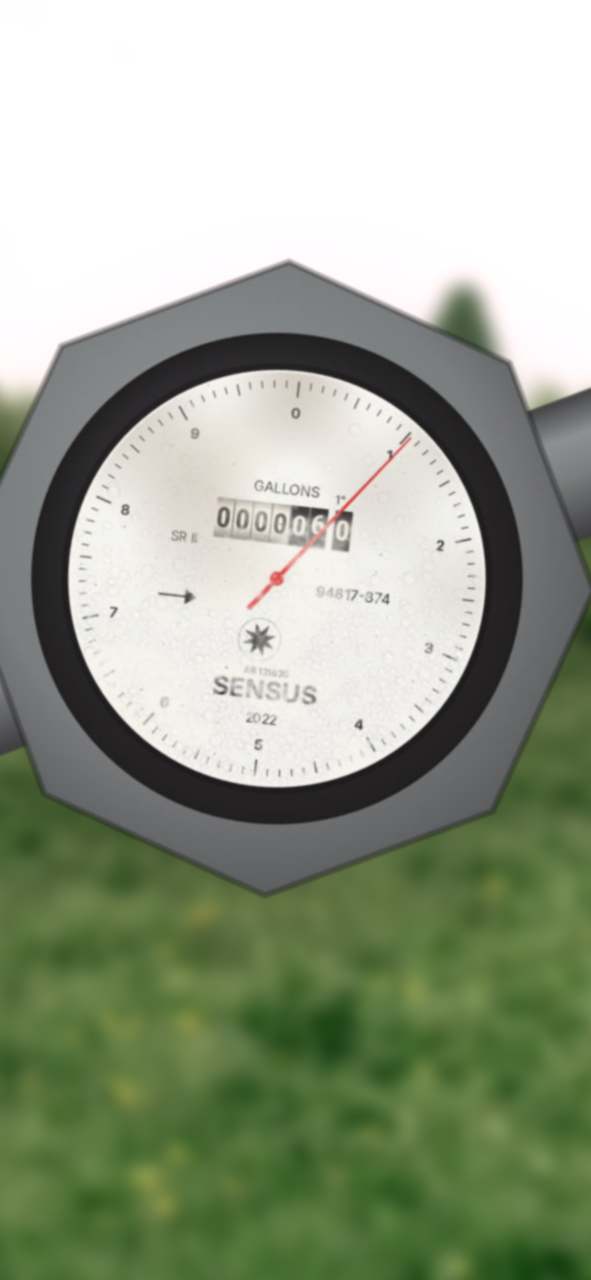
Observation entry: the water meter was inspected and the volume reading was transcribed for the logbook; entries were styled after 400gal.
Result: 61.0gal
